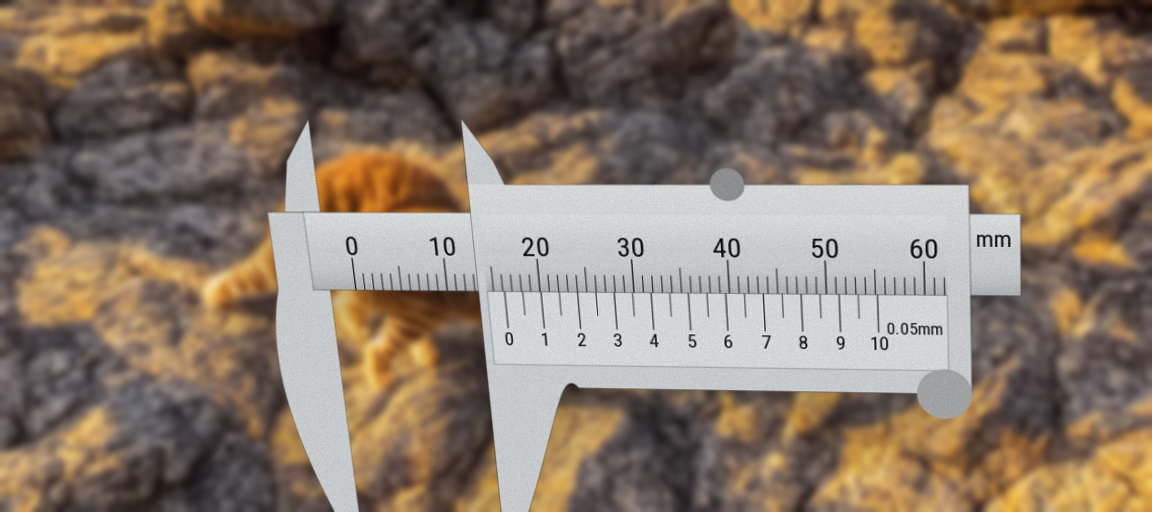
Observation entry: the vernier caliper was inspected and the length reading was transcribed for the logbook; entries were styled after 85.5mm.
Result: 16.2mm
